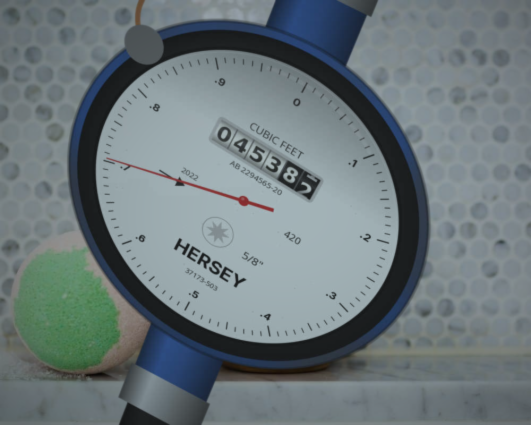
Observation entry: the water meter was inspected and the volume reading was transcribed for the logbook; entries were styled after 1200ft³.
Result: 45381.70ft³
